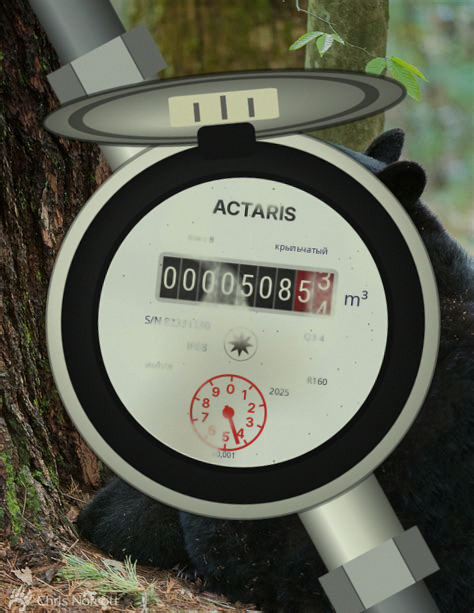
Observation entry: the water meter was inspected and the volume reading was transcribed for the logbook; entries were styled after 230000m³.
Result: 508.534m³
